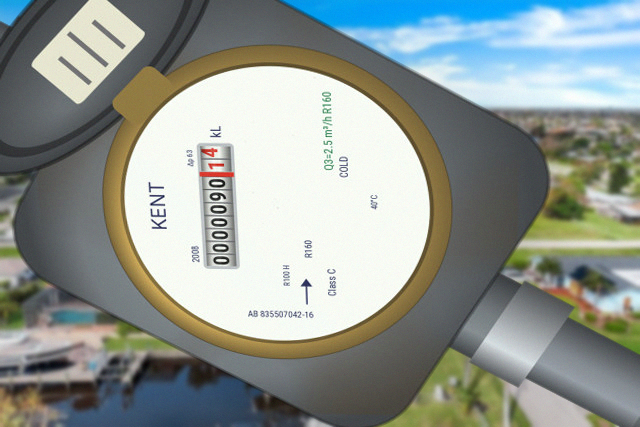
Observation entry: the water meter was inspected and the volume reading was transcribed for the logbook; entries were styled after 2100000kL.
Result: 90.14kL
